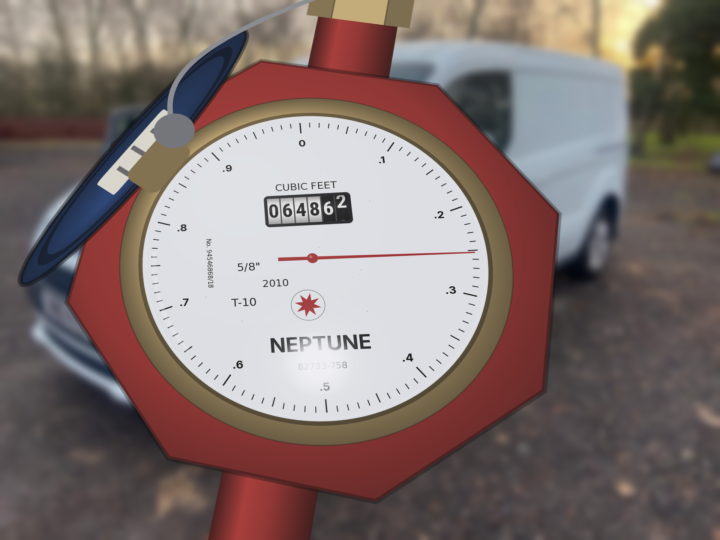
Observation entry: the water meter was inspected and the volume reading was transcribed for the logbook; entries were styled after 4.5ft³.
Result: 64862.25ft³
